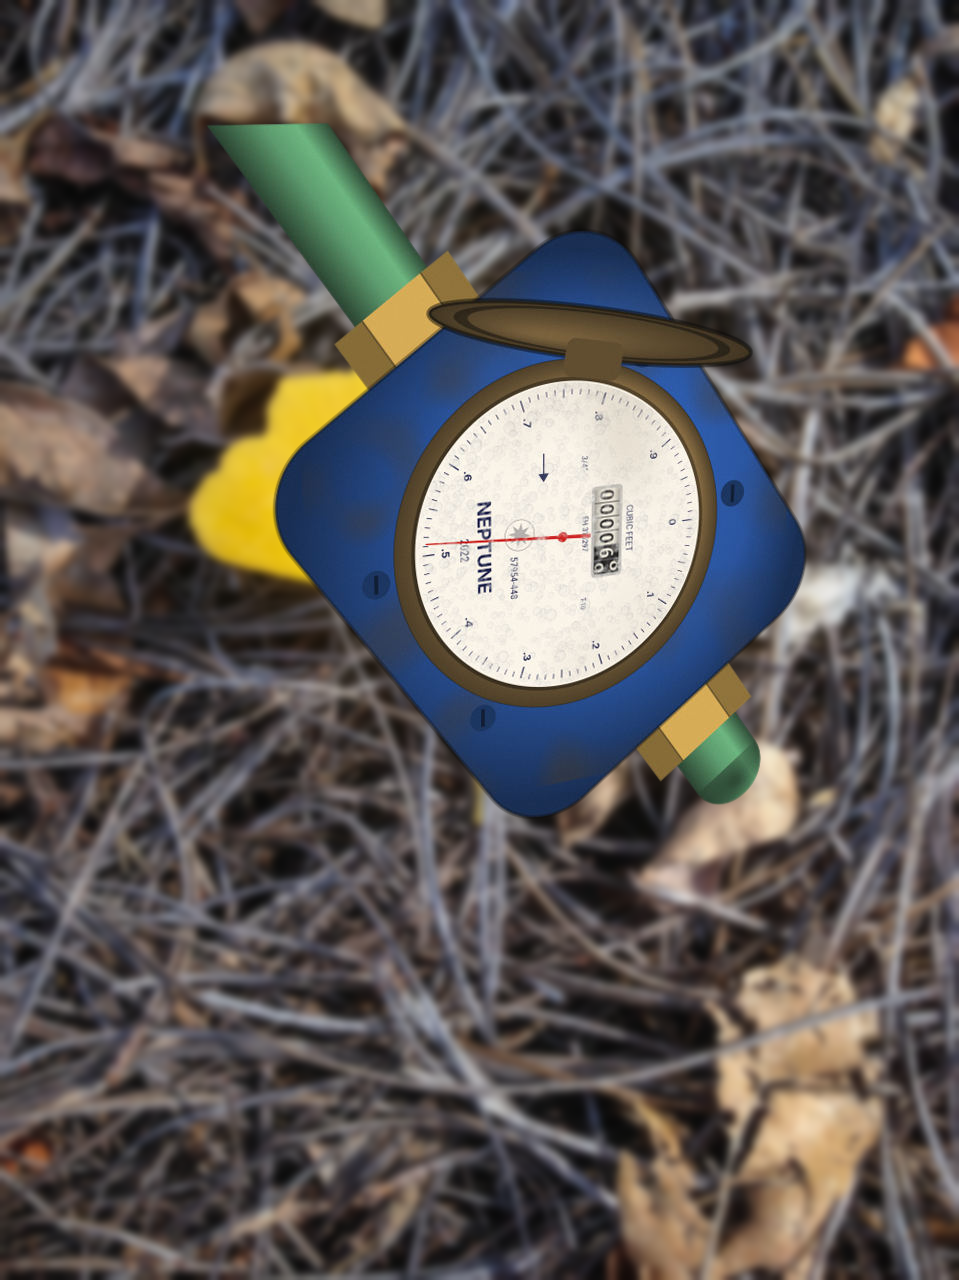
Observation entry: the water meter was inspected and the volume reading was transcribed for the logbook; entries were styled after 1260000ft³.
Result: 68.51ft³
